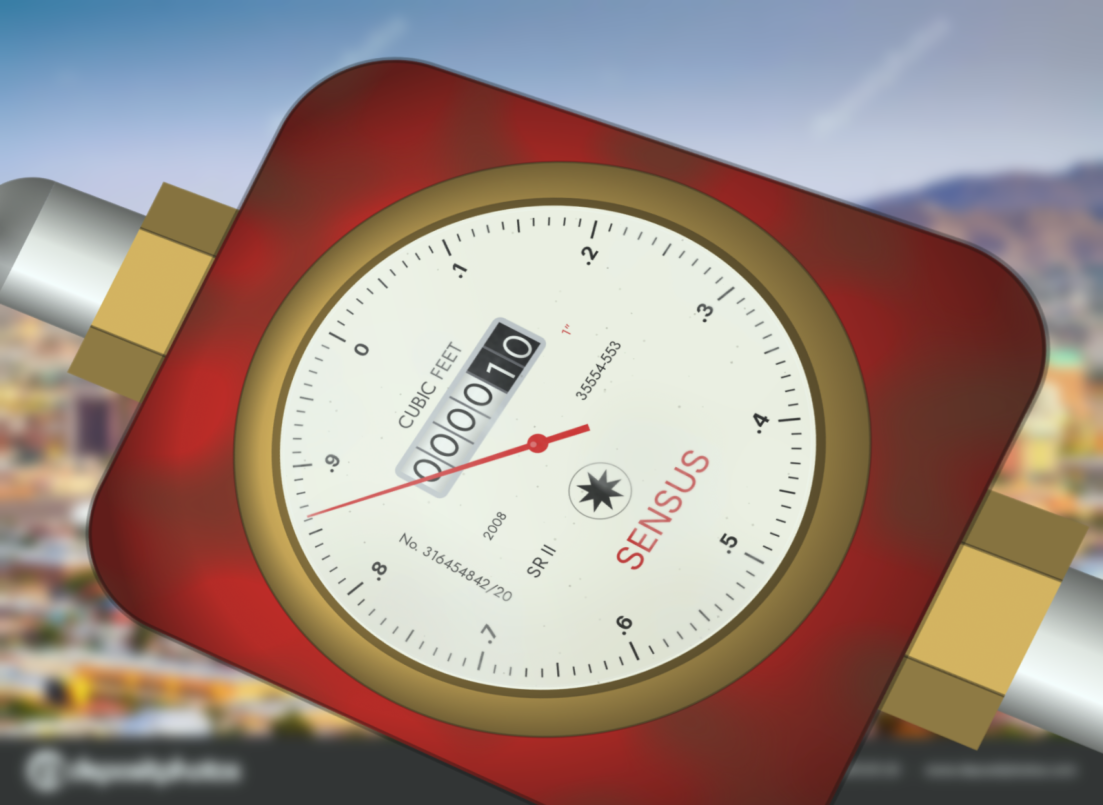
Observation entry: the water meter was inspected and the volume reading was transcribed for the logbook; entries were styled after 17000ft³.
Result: 9.86ft³
